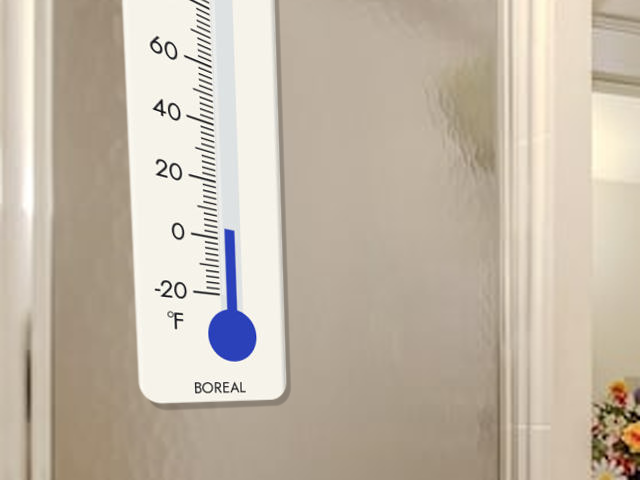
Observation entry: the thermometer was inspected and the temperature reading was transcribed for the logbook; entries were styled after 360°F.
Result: 4°F
